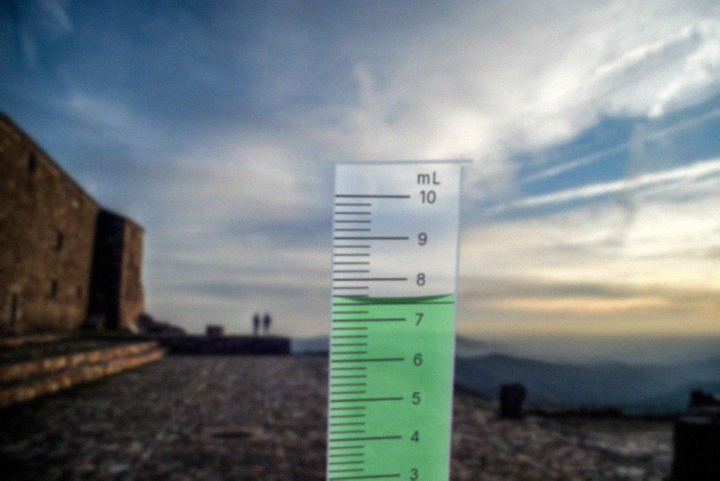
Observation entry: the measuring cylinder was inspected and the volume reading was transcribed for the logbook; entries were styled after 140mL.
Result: 7.4mL
